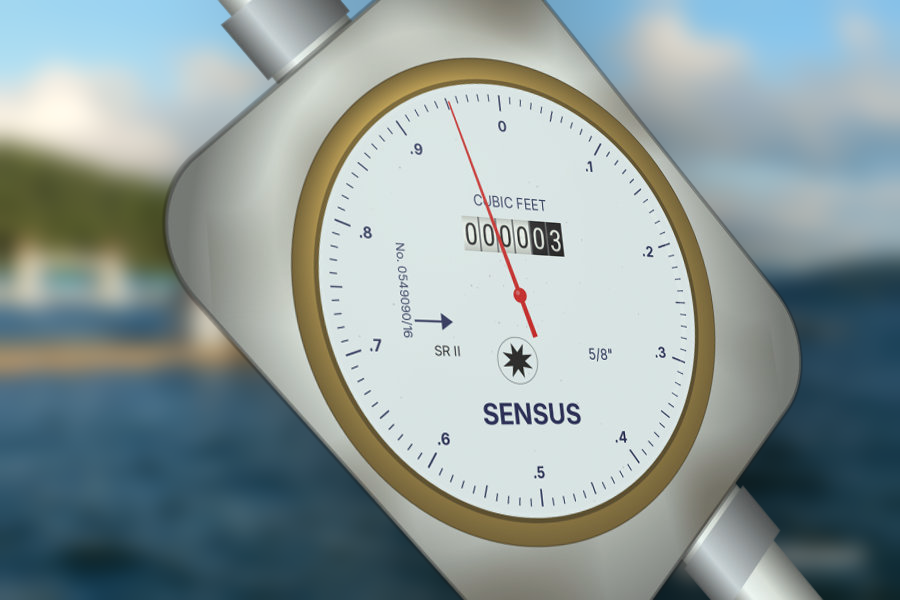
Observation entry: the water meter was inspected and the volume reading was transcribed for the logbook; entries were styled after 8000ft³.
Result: 2.95ft³
